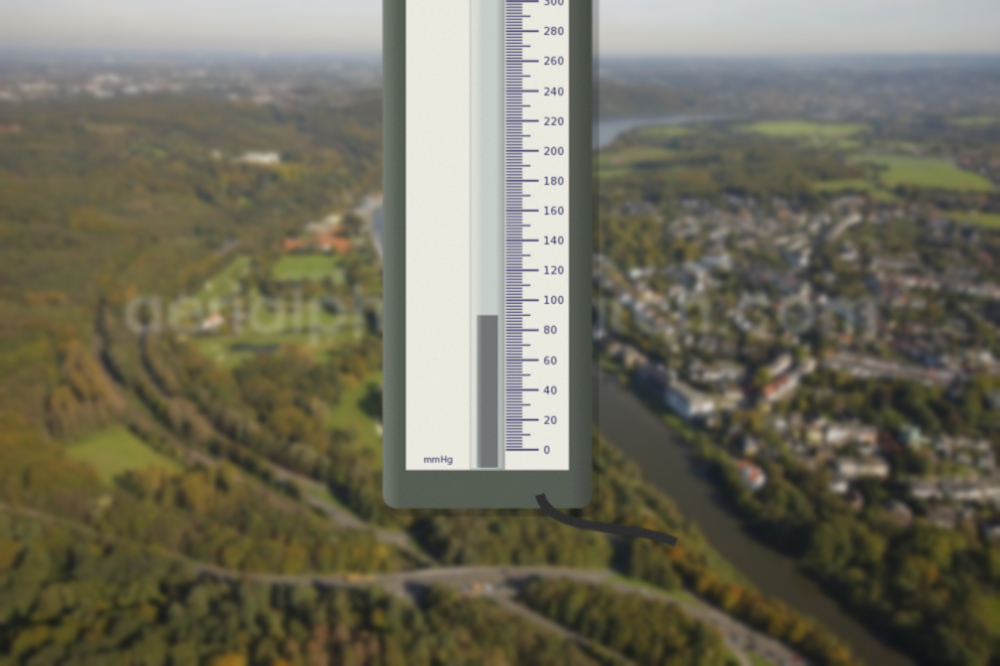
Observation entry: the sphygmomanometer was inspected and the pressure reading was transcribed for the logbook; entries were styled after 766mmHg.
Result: 90mmHg
